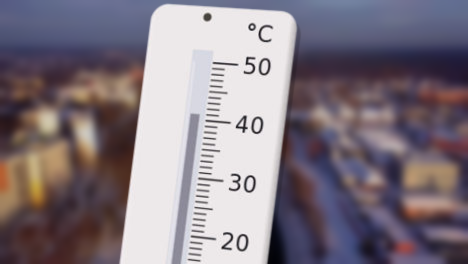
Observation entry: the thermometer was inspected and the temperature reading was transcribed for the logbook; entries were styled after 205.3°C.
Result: 41°C
